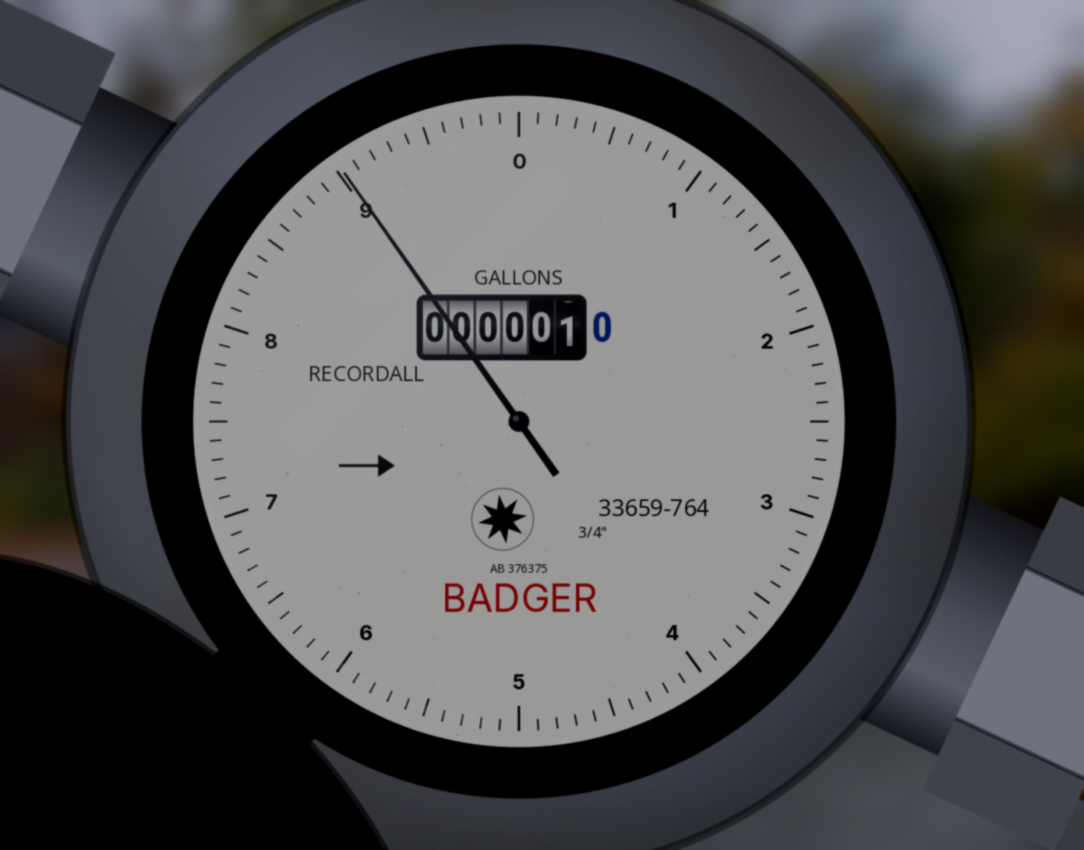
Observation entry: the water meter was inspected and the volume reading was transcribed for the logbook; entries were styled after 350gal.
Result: 9.0gal
